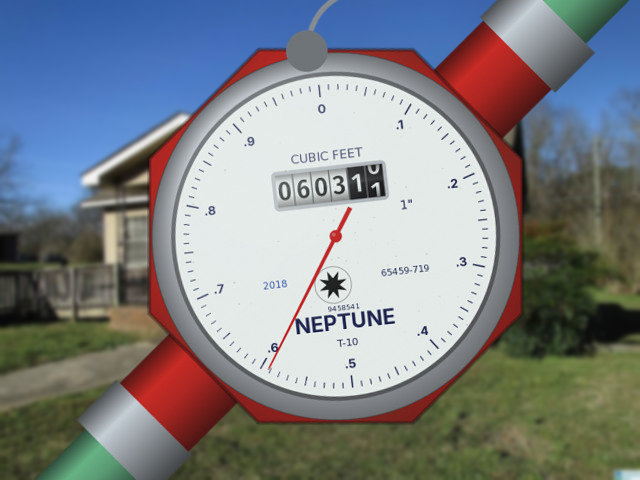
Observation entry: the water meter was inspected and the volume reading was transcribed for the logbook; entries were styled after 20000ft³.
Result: 60310.59ft³
